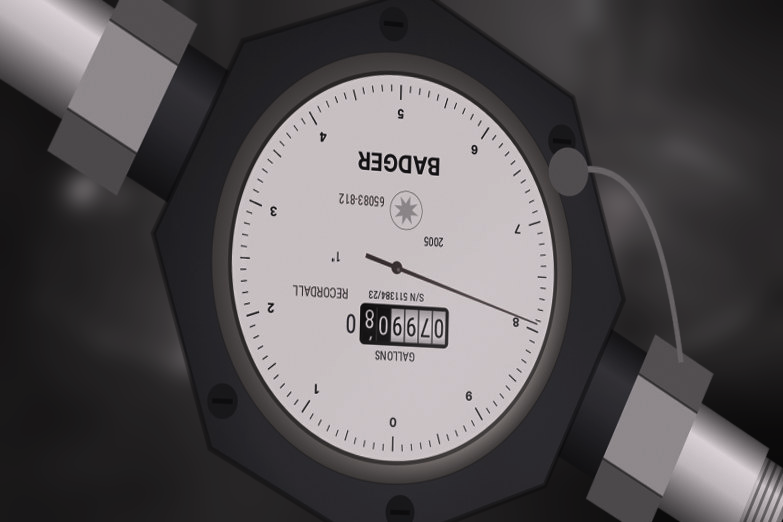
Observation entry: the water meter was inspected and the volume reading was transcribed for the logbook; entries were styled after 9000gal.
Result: 799077.9gal
